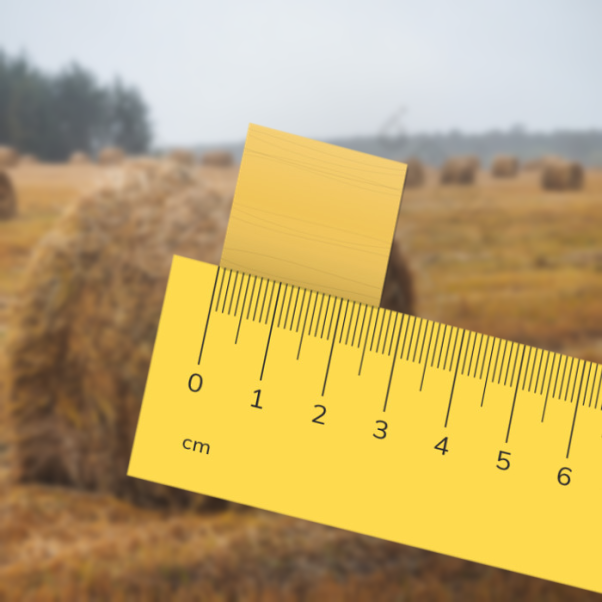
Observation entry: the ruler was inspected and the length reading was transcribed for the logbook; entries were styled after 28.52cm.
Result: 2.6cm
